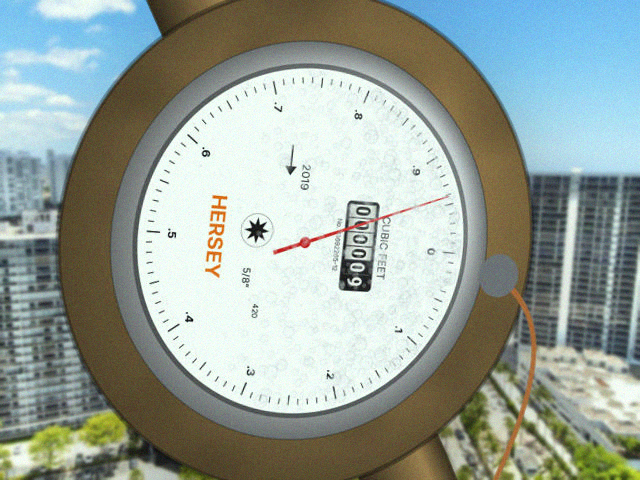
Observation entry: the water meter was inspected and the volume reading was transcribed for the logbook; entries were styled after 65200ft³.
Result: 8.94ft³
